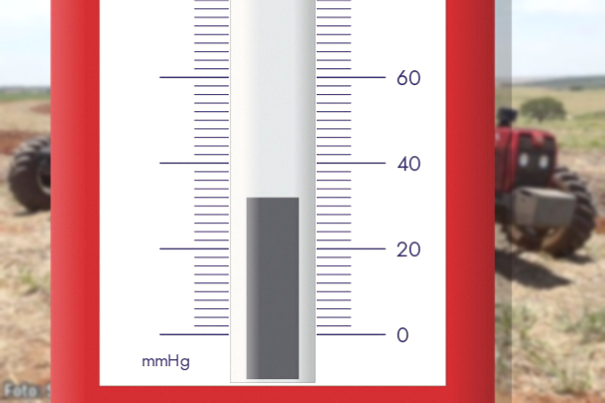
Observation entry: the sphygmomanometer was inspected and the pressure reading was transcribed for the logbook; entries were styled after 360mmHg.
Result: 32mmHg
